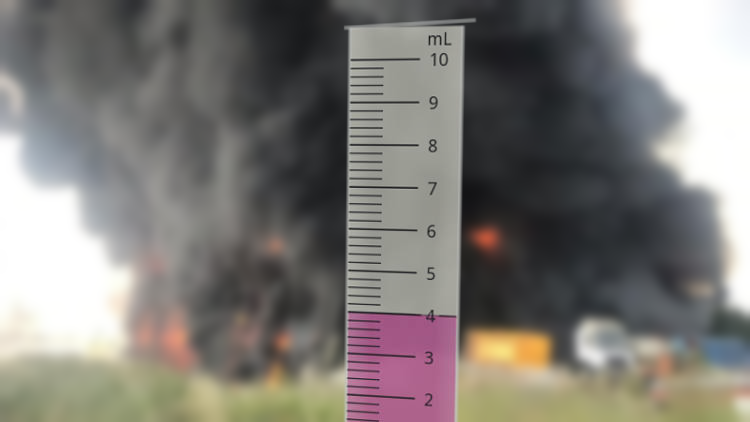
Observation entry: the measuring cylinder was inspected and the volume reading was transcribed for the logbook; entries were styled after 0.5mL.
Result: 4mL
